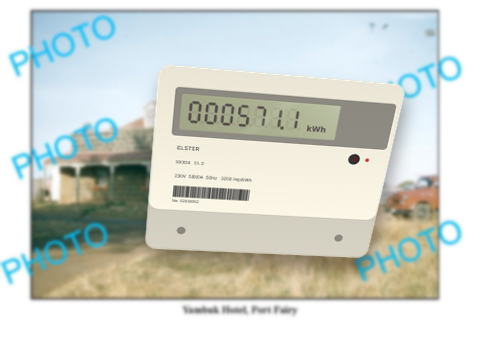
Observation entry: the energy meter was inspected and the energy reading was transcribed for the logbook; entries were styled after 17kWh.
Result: 571.1kWh
